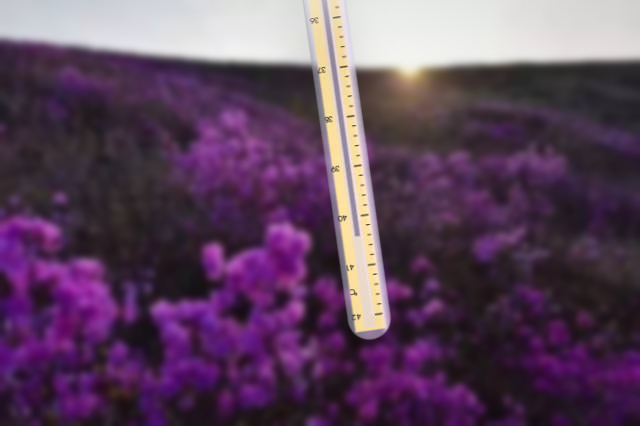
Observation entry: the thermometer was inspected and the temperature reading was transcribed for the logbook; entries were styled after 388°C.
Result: 40.4°C
